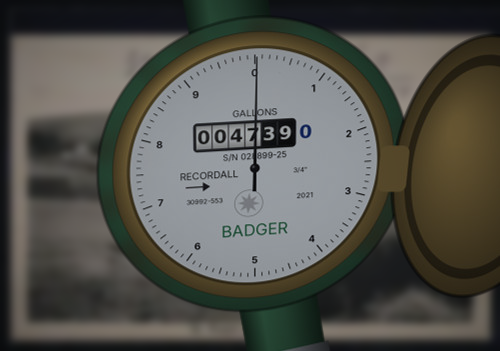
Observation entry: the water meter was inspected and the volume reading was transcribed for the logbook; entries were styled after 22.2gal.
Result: 47390.0gal
